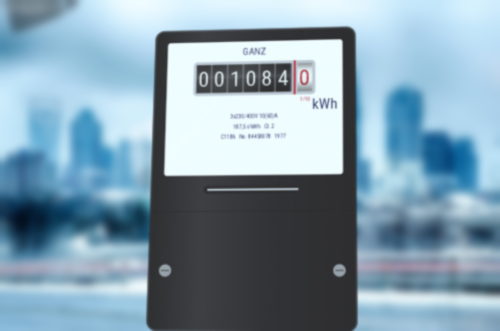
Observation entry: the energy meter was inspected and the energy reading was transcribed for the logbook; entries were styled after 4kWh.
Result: 1084.0kWh
